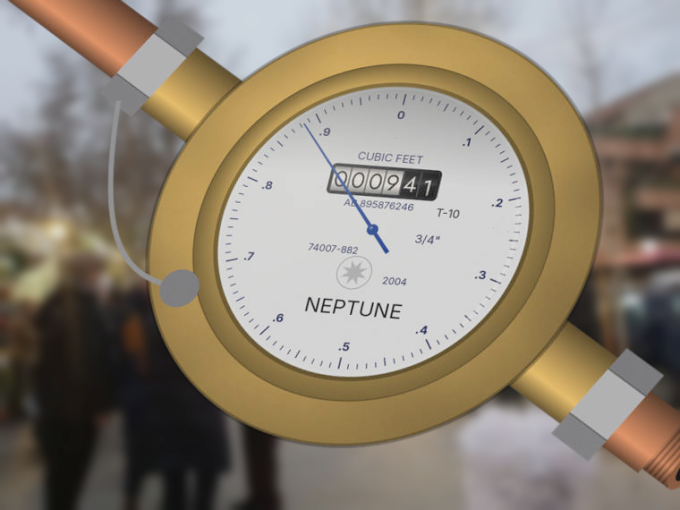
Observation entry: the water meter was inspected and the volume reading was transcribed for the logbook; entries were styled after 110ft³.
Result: 940.88ft³
